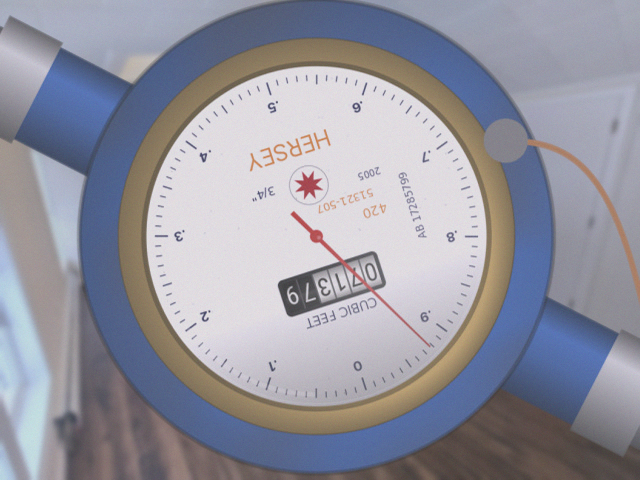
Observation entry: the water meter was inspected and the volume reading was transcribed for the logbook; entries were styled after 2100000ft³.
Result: 71378.92ft³
